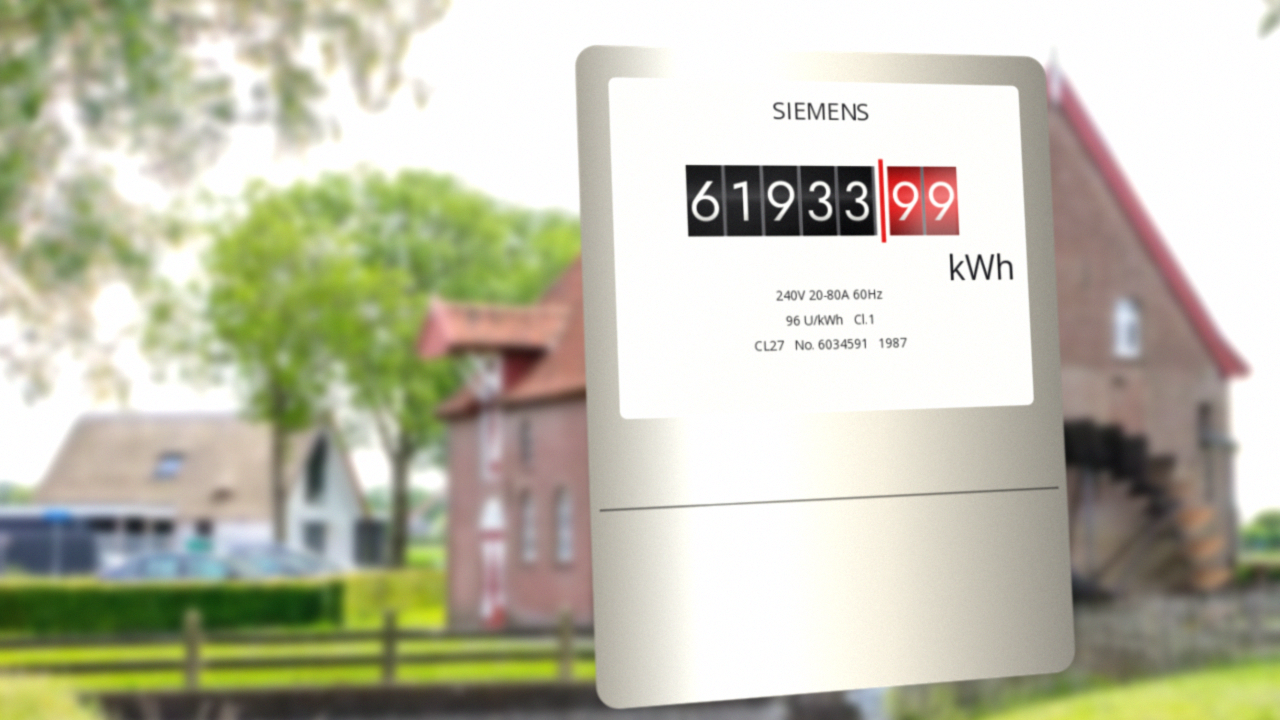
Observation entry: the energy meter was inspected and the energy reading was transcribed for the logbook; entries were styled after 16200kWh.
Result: 61933.99kWh
